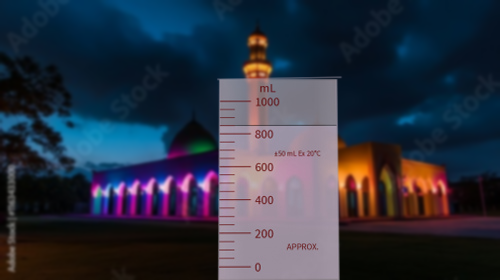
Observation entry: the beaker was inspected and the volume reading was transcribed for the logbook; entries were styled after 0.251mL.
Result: 850mL
